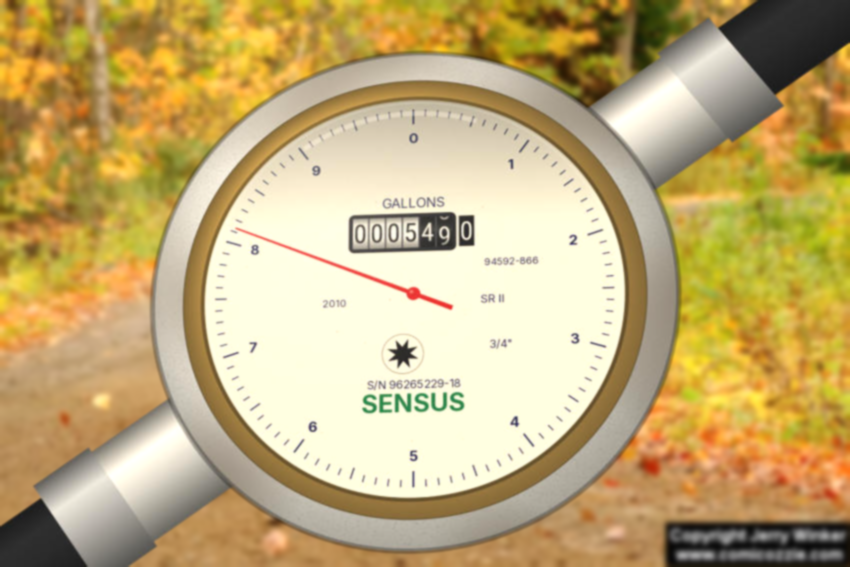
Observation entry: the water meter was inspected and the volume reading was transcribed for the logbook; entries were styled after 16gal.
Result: 5488.1gal
